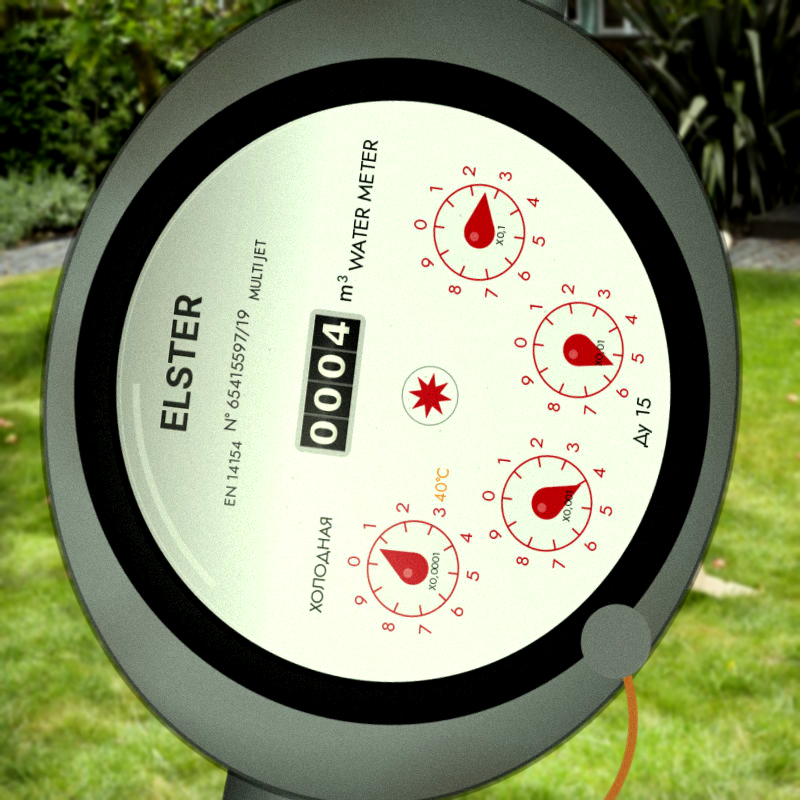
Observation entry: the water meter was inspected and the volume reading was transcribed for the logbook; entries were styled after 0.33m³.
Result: 4.2540m³
